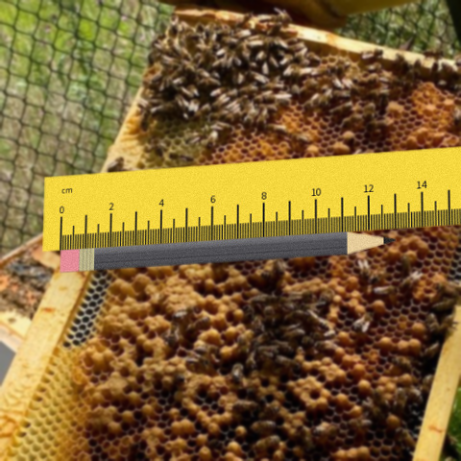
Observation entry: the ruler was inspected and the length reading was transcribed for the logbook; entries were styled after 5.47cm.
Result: 13cm
